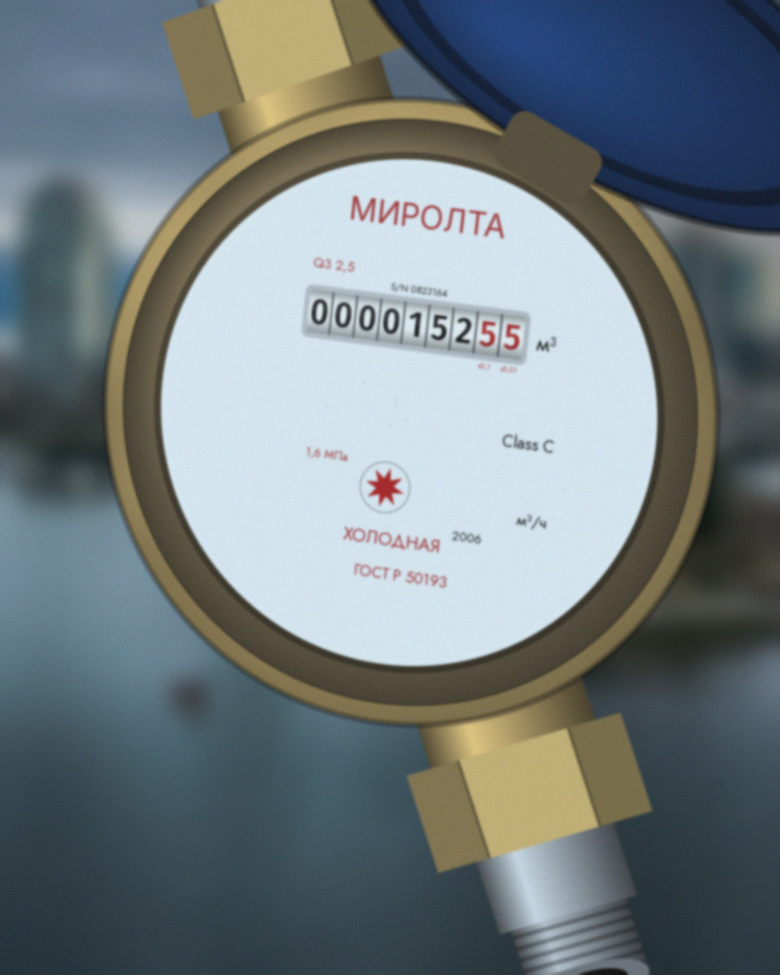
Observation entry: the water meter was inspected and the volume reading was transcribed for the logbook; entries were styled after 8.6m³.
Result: 152.55m³
